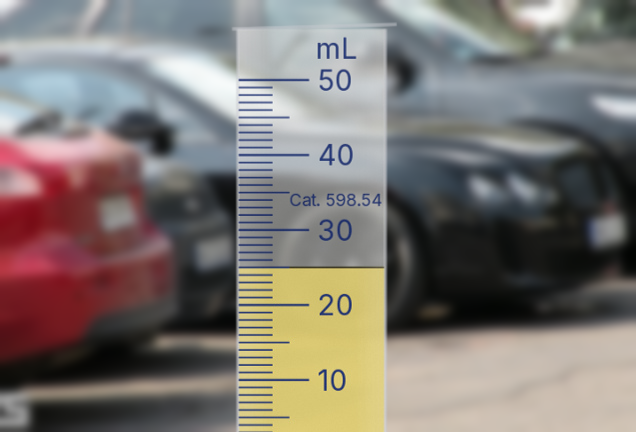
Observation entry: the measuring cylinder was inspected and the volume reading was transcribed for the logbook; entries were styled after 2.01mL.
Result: 25mL
